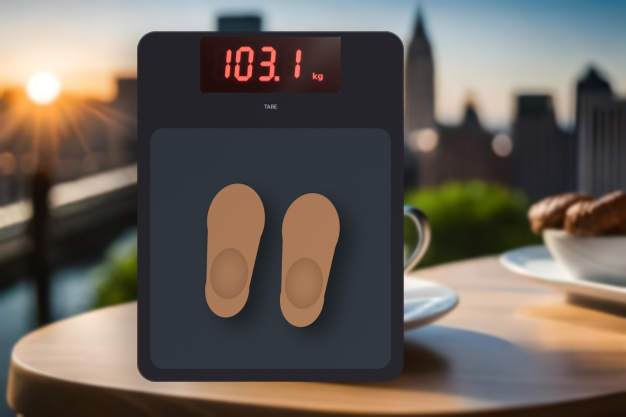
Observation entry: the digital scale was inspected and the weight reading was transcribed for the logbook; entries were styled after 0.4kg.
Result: 103.1kg
